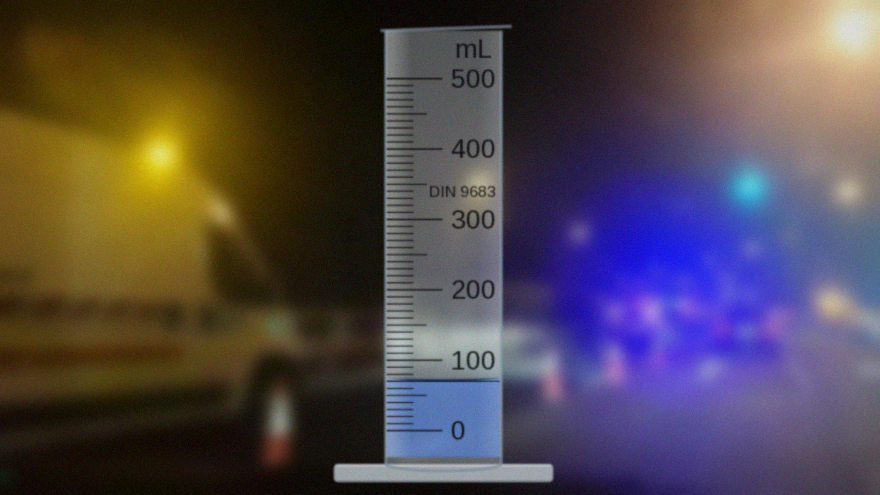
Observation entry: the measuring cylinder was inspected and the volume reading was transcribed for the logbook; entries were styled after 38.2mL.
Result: 70mL
